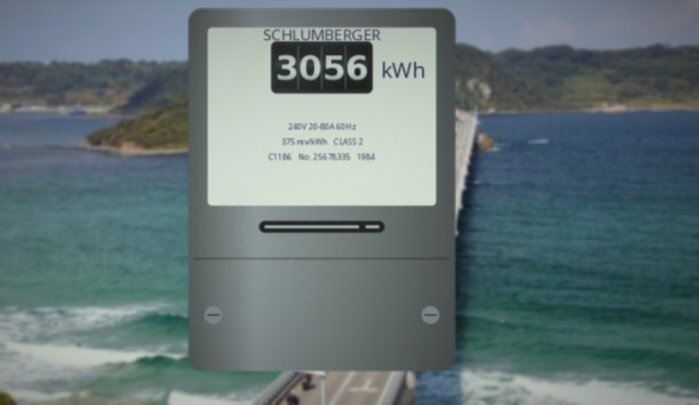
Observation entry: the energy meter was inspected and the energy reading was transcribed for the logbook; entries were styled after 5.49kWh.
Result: 3056kWh
